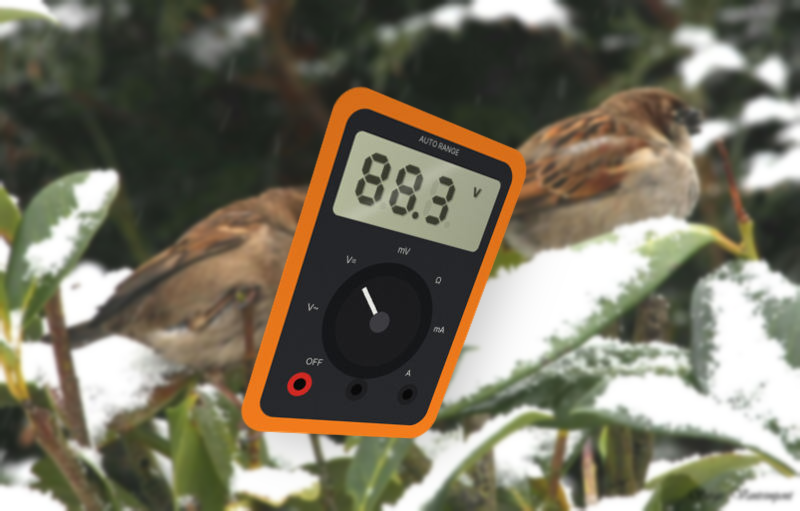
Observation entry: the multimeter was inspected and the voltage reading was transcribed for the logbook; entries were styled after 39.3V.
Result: 88.3V
